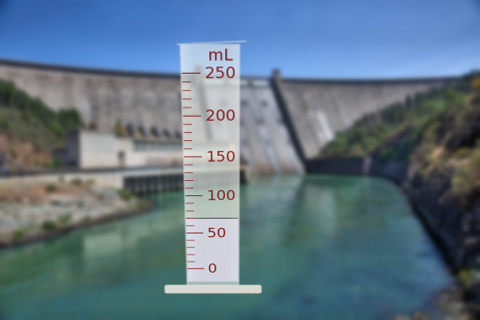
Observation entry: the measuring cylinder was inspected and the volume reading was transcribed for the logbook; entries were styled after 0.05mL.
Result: 70mL
